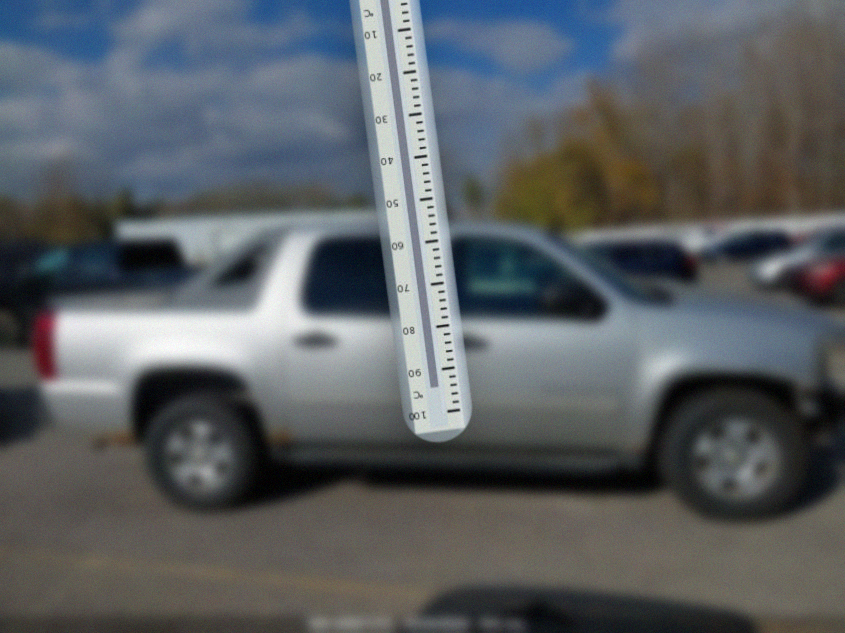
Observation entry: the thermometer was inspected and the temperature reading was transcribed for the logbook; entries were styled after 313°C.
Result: 94°C
